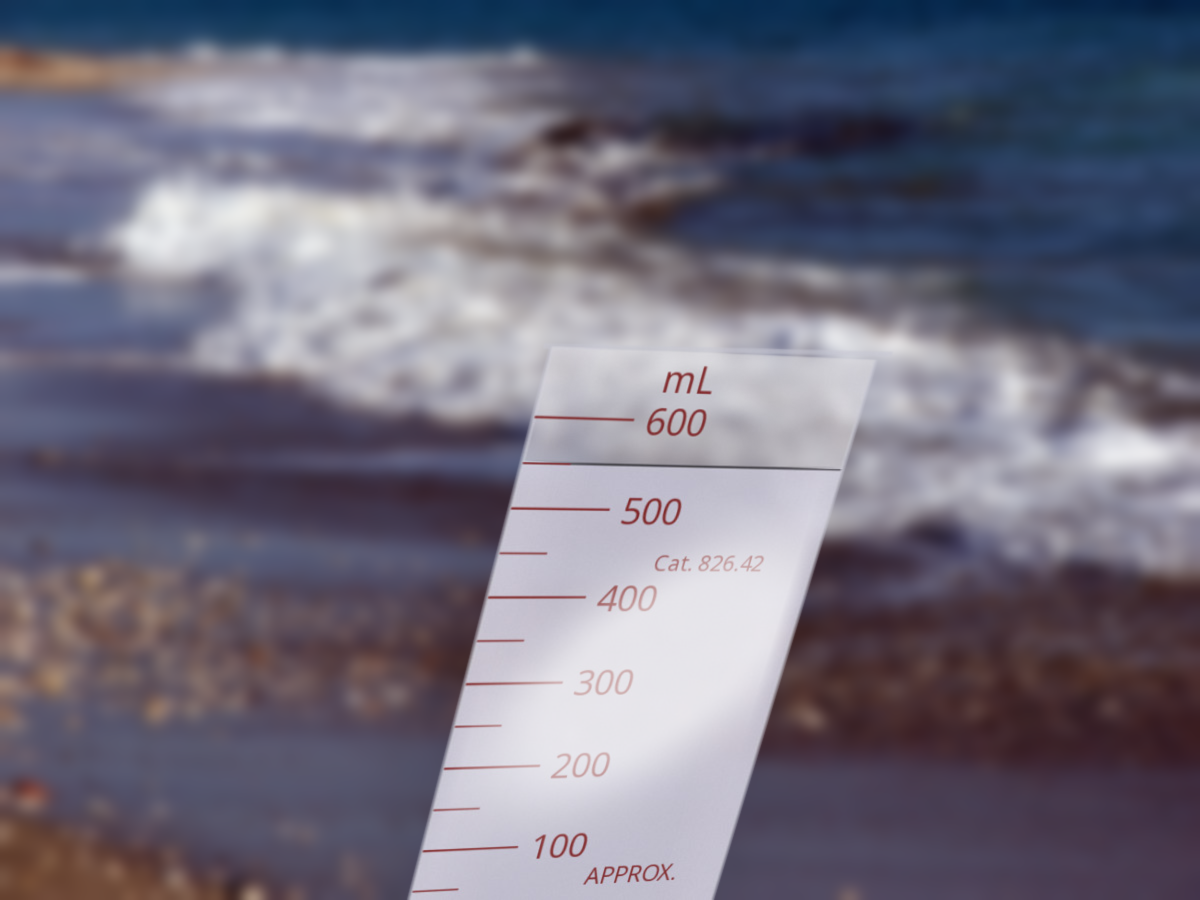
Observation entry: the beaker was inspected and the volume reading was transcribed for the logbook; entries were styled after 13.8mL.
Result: 550mL
